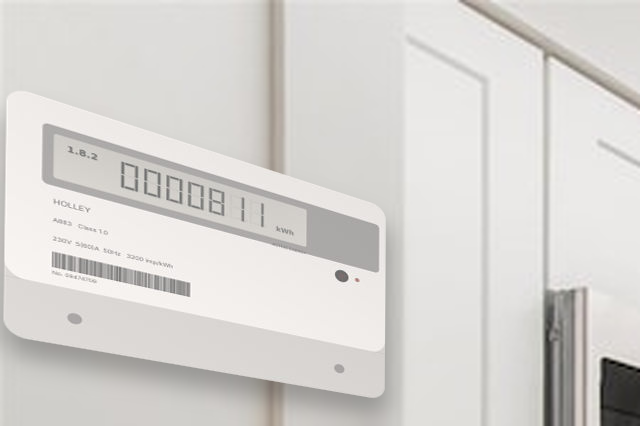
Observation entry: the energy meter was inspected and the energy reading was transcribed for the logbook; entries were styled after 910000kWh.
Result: 811kWh
